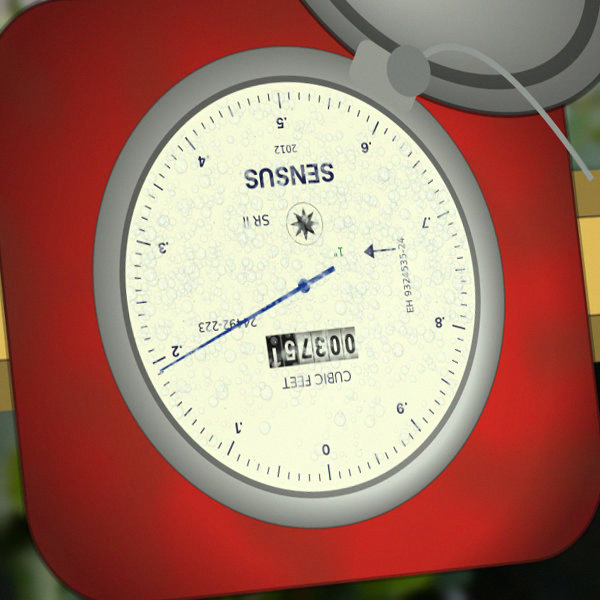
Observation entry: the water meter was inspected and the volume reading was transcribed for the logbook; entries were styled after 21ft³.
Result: 3751.19ft³
